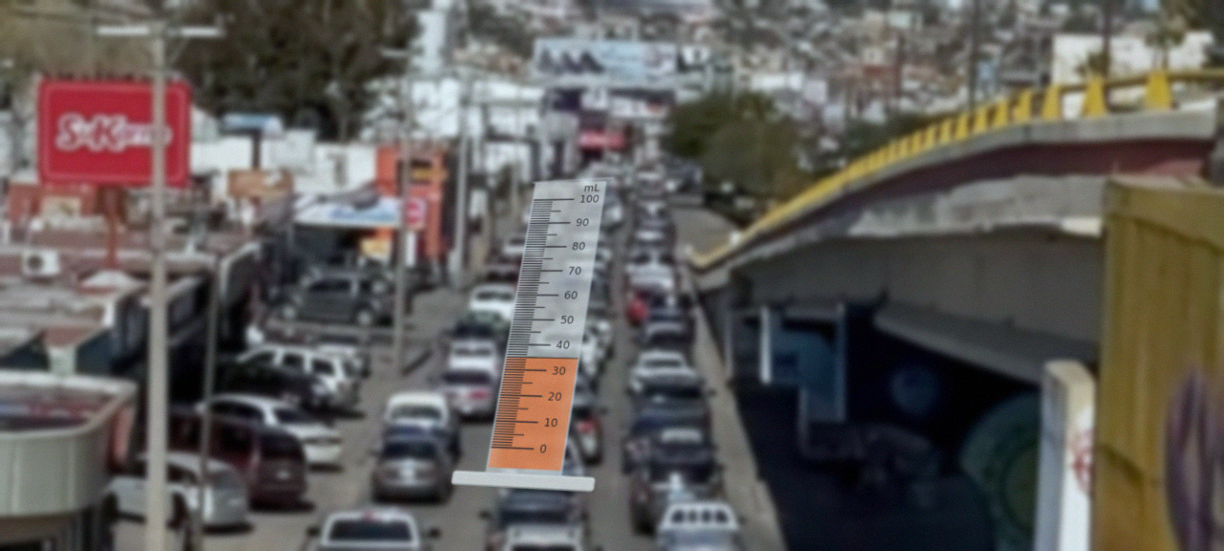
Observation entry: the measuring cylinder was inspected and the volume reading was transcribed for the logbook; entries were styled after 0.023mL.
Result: 35mL
